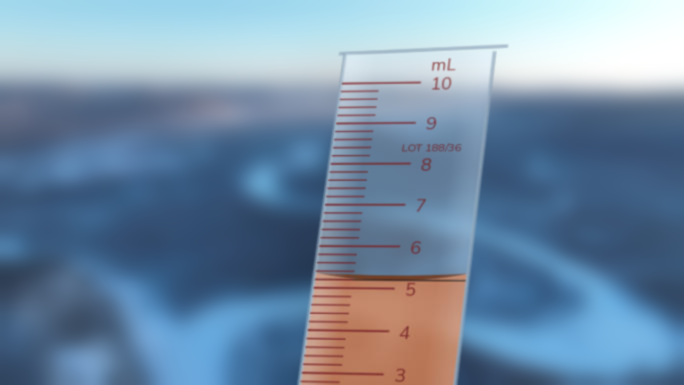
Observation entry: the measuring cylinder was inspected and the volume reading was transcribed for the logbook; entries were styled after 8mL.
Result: 5.2mL
